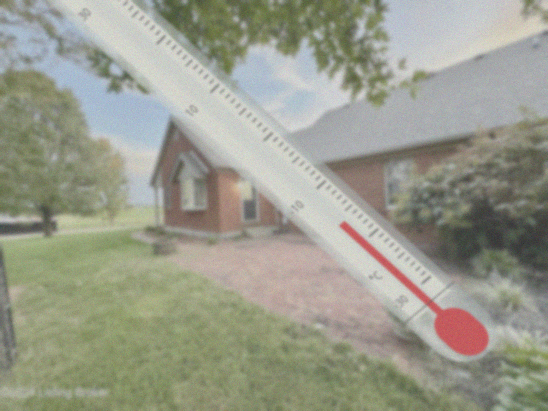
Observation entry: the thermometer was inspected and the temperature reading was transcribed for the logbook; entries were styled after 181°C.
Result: -16°C
